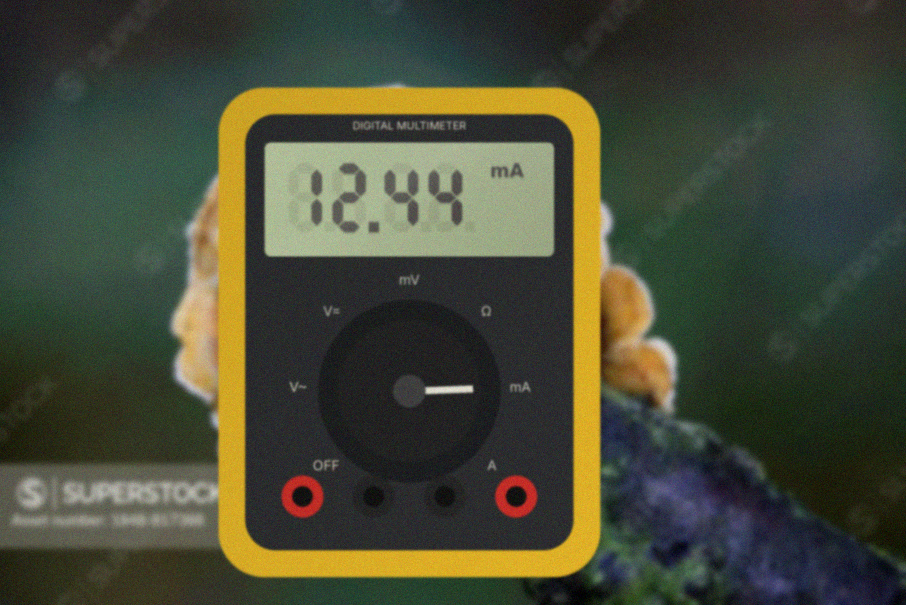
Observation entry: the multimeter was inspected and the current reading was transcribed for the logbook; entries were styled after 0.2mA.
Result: 12.44mA
